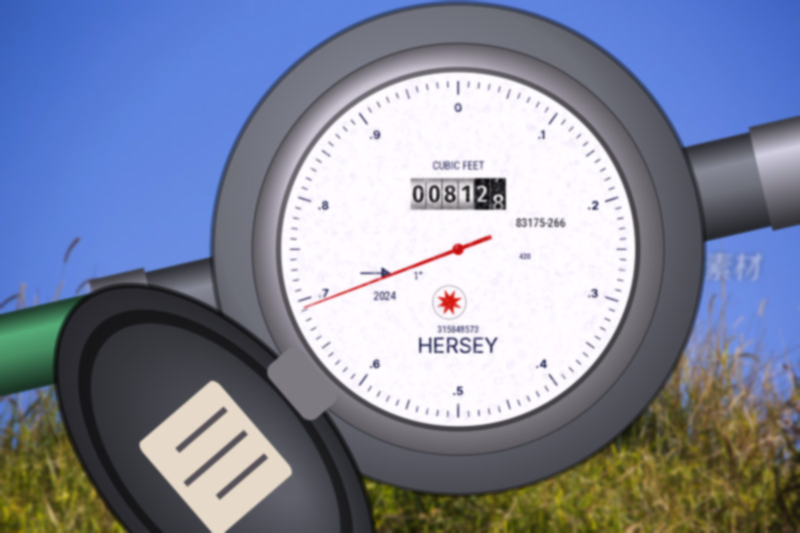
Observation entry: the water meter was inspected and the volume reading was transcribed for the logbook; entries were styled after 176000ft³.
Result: 8127.69ft³
